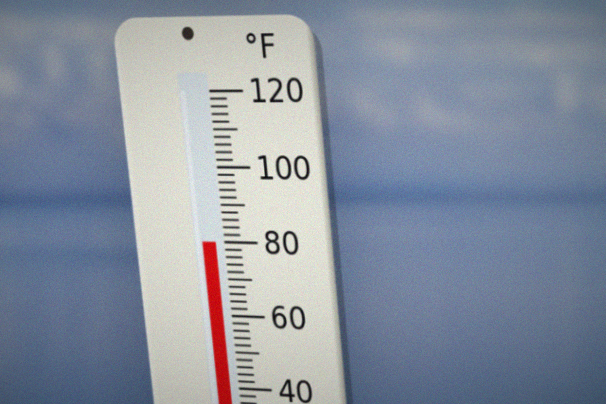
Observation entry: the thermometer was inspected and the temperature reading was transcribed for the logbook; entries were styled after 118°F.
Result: 80°F
